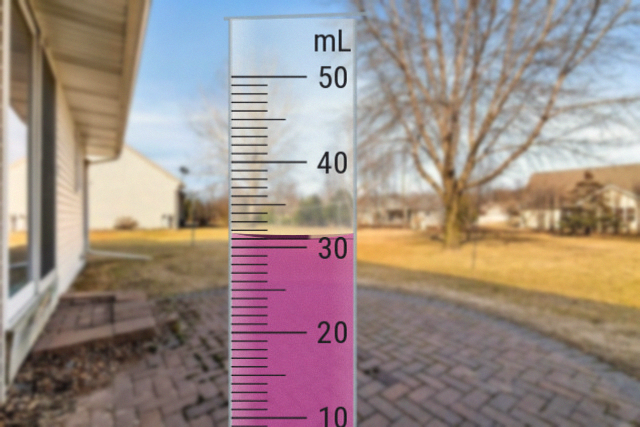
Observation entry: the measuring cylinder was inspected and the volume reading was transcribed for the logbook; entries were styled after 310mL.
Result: 31mL
